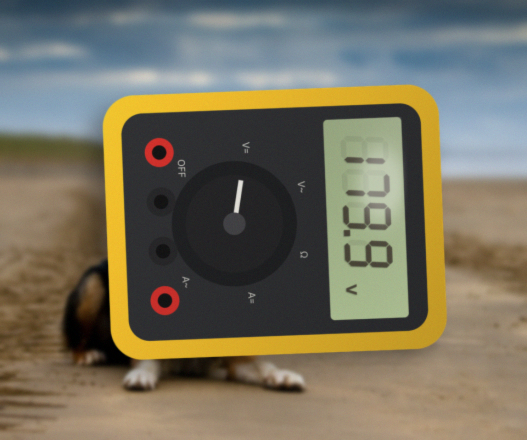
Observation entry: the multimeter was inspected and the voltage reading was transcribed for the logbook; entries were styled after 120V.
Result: 179.9V
